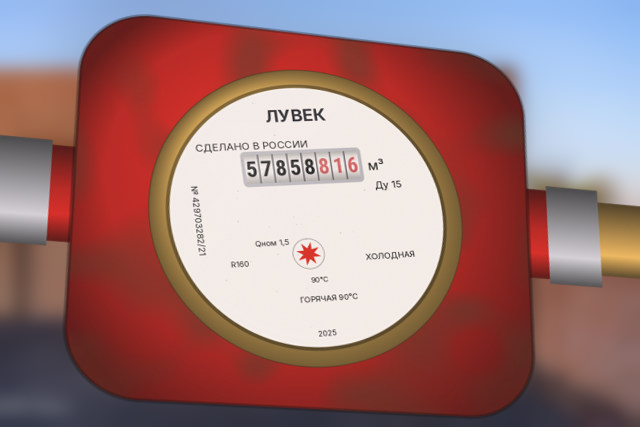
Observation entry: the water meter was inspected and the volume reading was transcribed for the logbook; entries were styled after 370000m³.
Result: 57858.816m³
